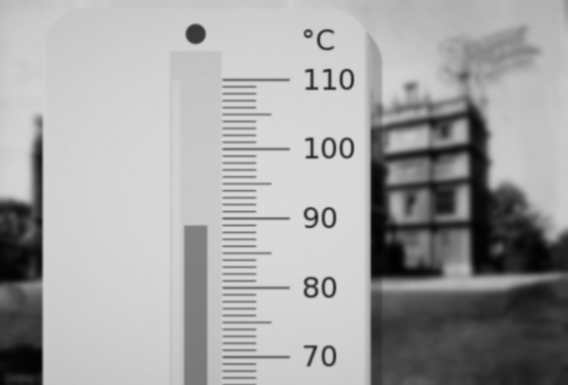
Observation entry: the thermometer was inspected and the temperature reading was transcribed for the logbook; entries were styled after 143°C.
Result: 89°C
